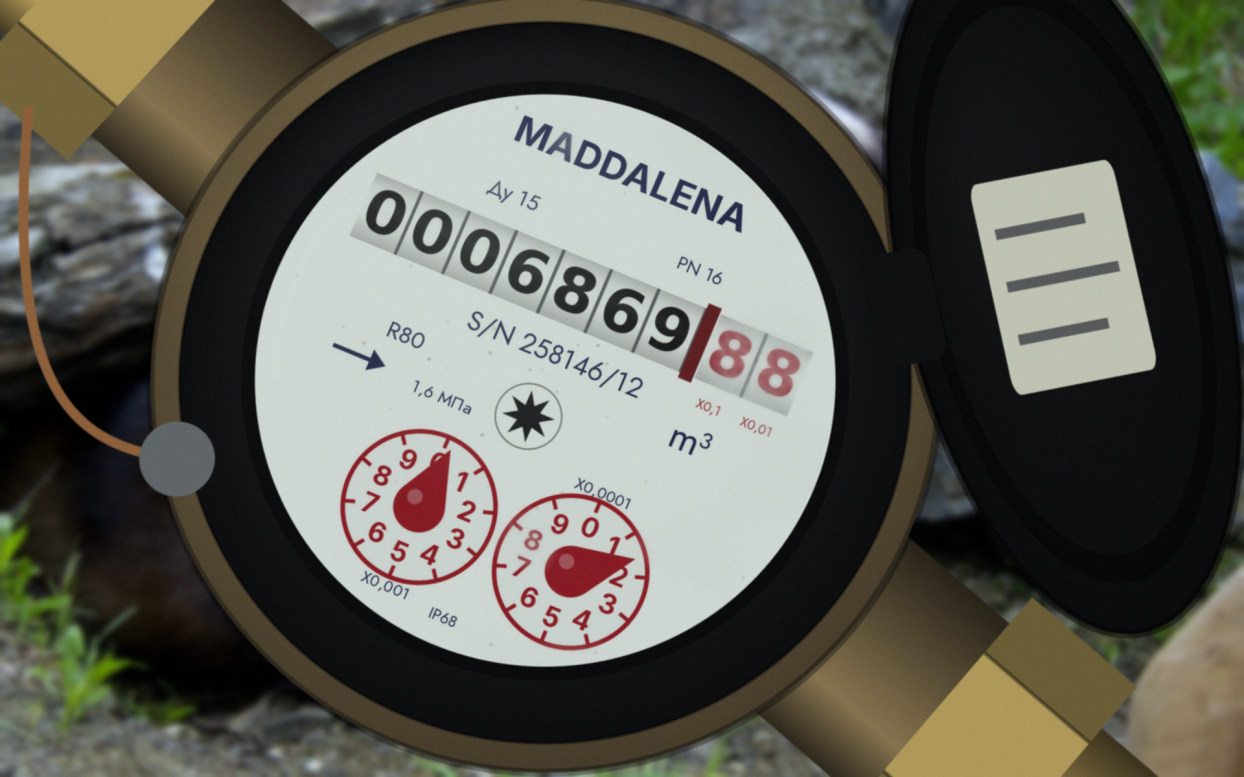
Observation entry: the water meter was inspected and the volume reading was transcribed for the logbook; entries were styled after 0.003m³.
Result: 6869.8801m³
